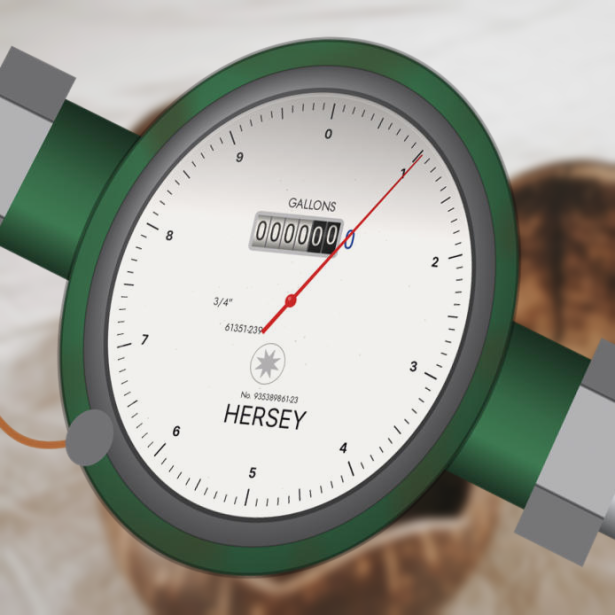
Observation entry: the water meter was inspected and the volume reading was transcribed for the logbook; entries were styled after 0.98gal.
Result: 1.0gal
